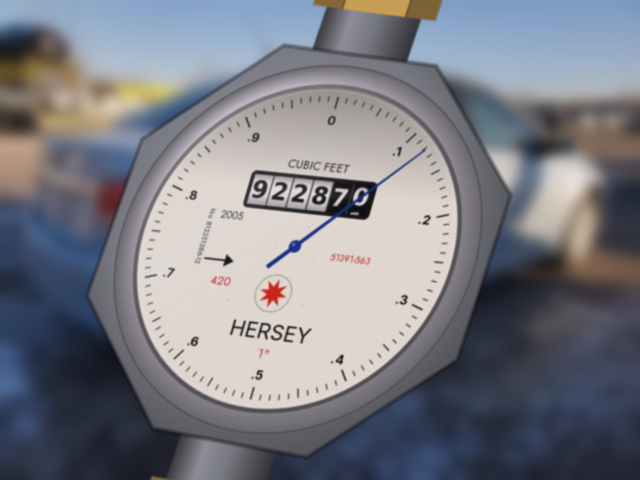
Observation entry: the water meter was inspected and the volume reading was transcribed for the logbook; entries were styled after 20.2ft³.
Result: 922870.12ft³
